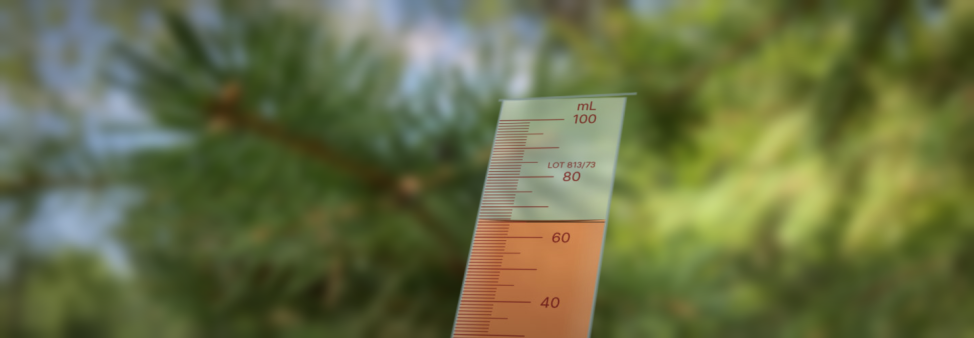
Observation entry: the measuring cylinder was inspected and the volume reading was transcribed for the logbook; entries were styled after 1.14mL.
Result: 65mL
